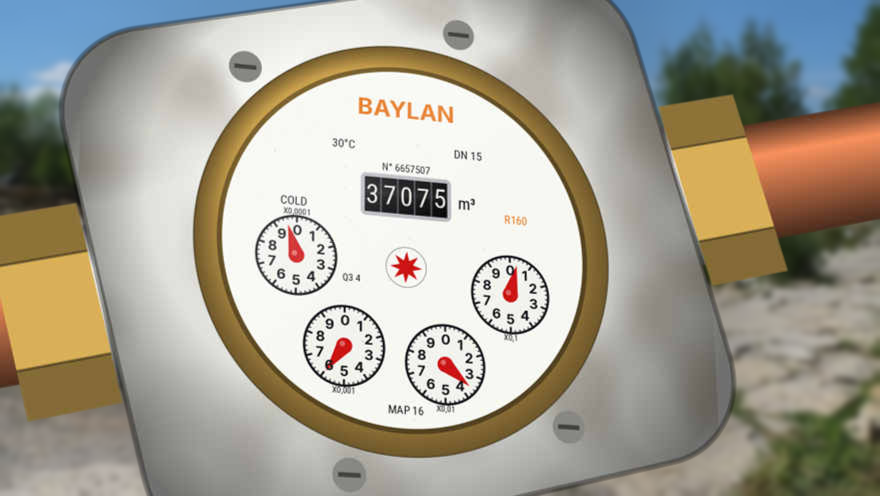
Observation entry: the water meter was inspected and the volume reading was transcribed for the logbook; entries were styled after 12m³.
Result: 37075.0359m³
